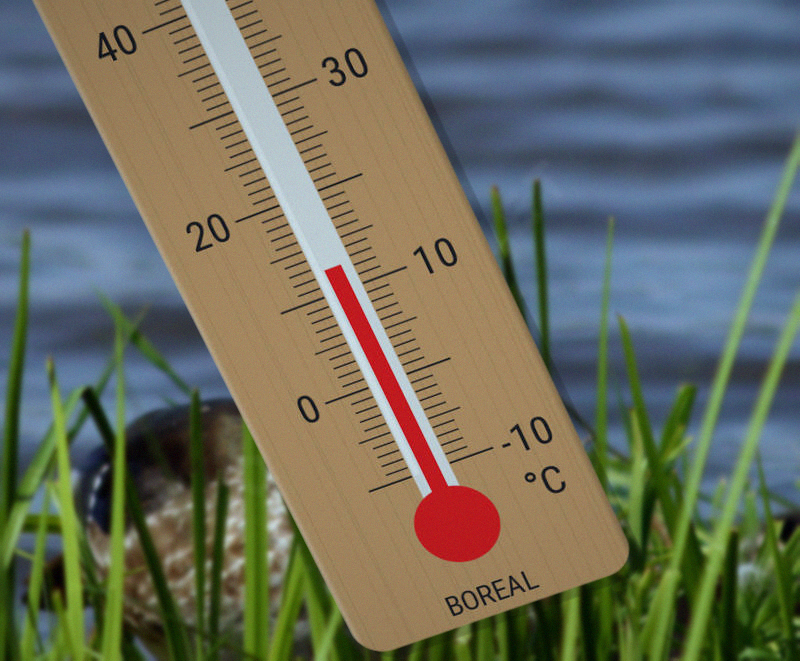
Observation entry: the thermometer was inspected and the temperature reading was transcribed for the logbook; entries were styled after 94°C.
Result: 12.5°C
